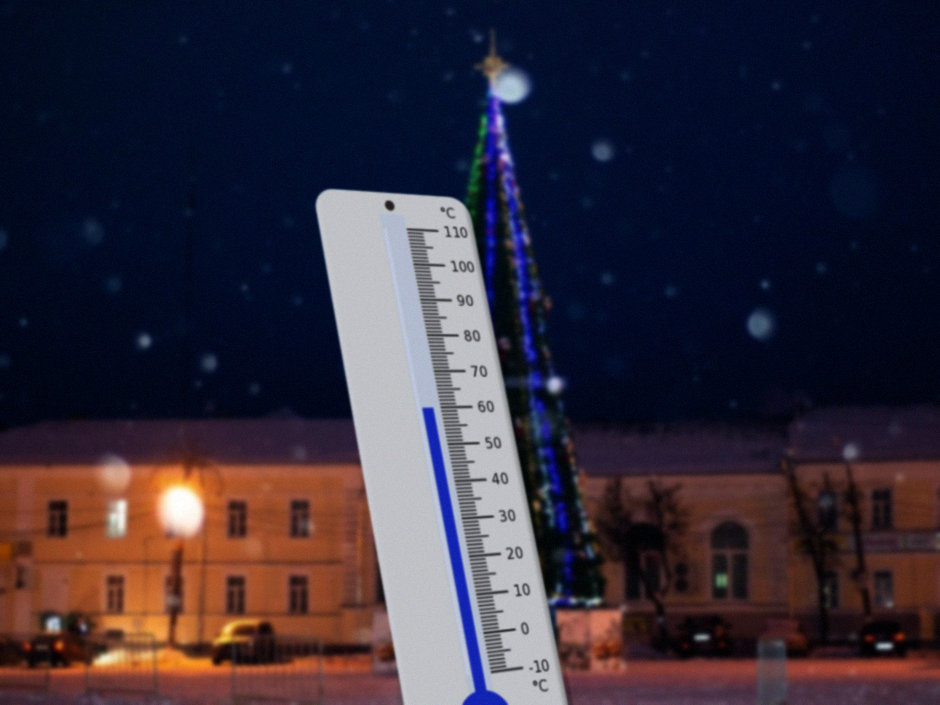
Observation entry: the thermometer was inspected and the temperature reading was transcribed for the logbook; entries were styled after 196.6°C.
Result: 60°C
